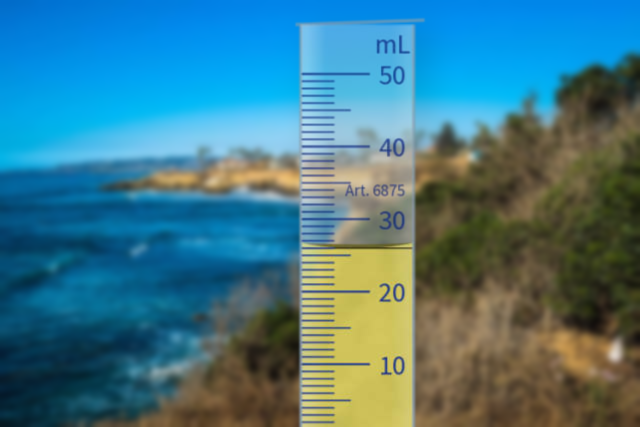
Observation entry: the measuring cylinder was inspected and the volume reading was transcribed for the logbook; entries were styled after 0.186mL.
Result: 26mL
